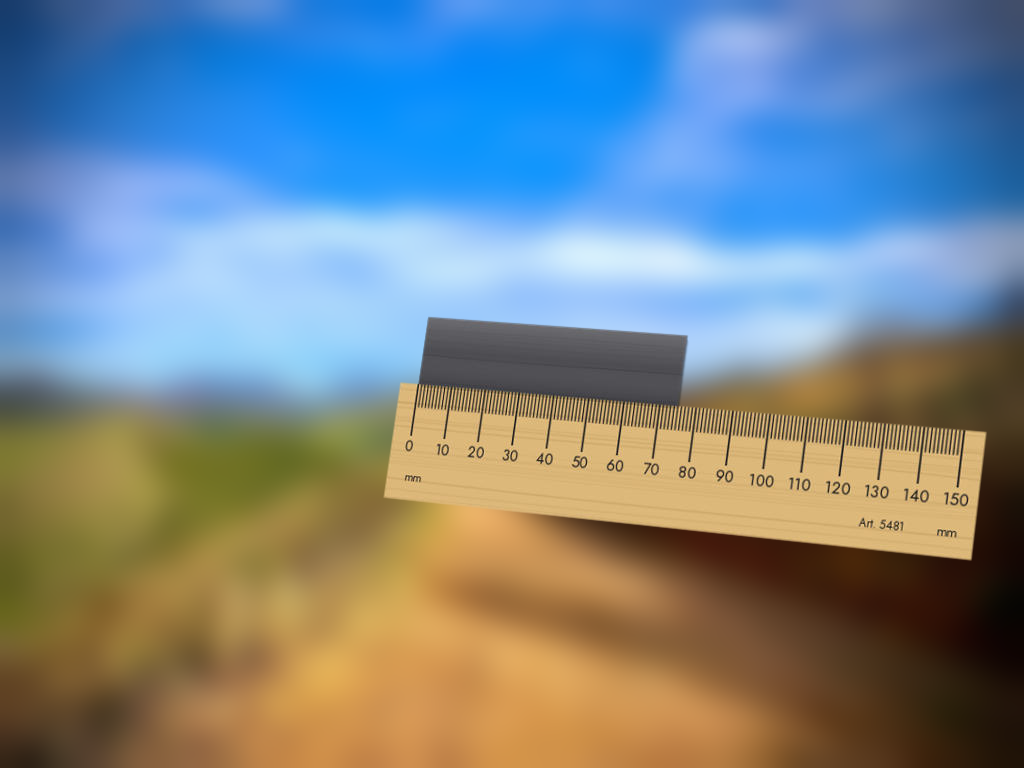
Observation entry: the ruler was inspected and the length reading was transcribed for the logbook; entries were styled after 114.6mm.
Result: 75mm
